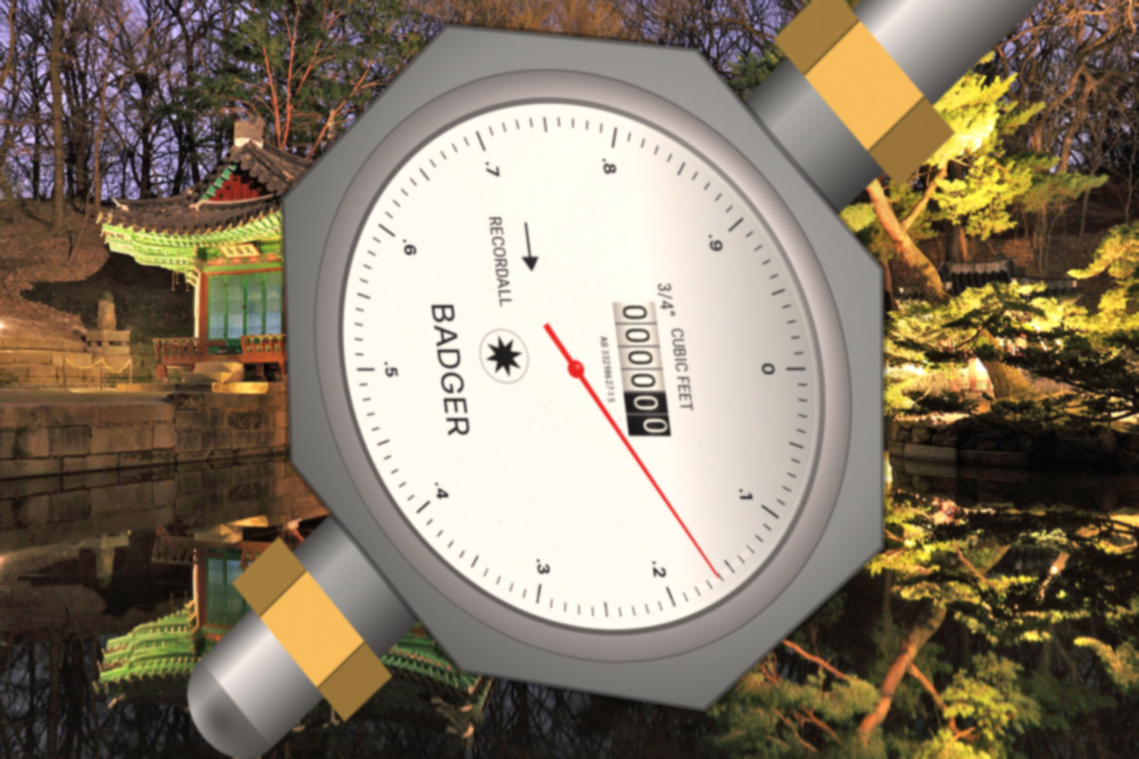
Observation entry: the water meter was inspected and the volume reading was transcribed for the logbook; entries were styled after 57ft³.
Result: 0.16ft³
